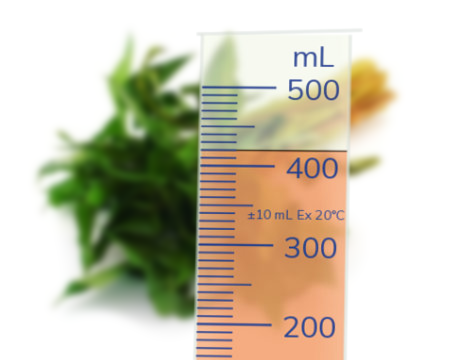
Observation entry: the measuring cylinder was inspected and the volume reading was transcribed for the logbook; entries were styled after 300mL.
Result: 420mL
